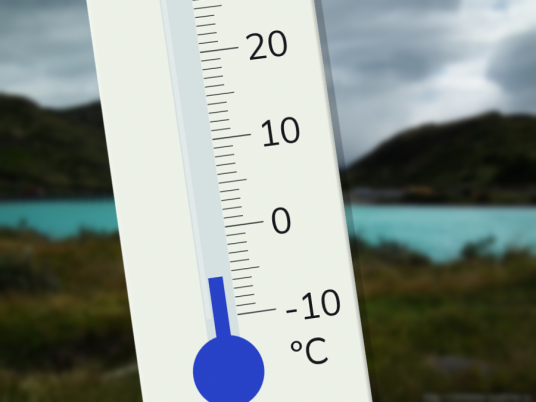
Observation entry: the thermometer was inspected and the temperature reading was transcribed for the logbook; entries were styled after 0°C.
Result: -5.5°C
